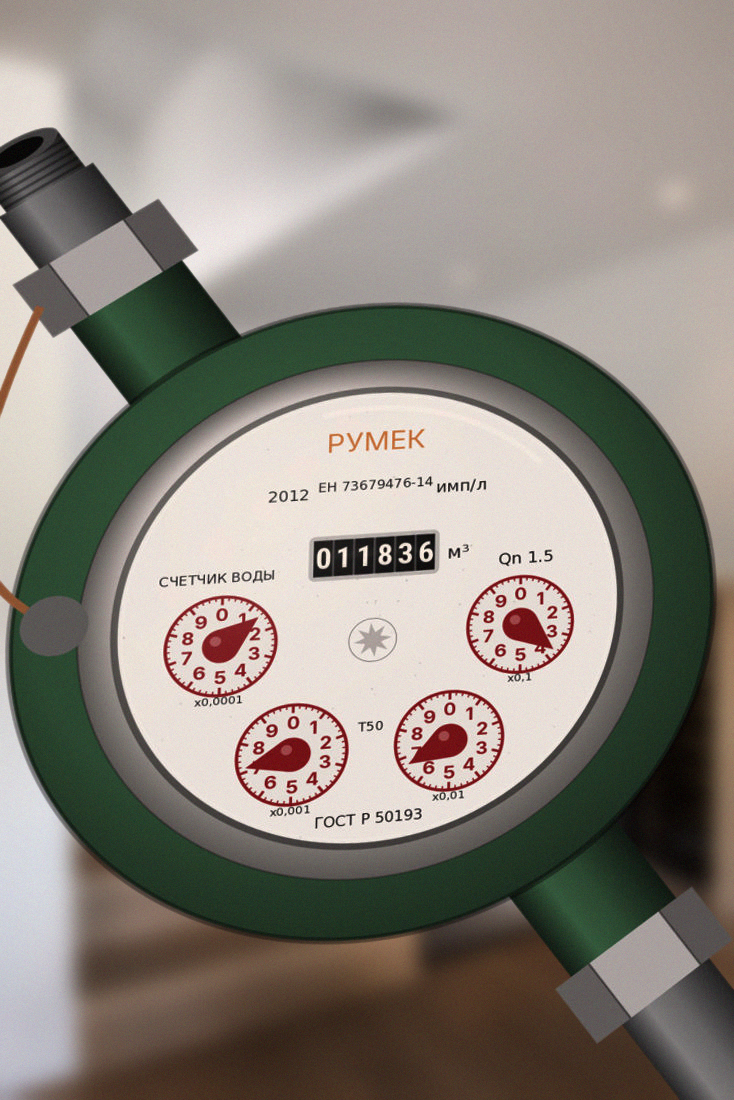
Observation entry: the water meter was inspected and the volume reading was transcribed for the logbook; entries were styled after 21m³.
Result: 11836.3671m³
